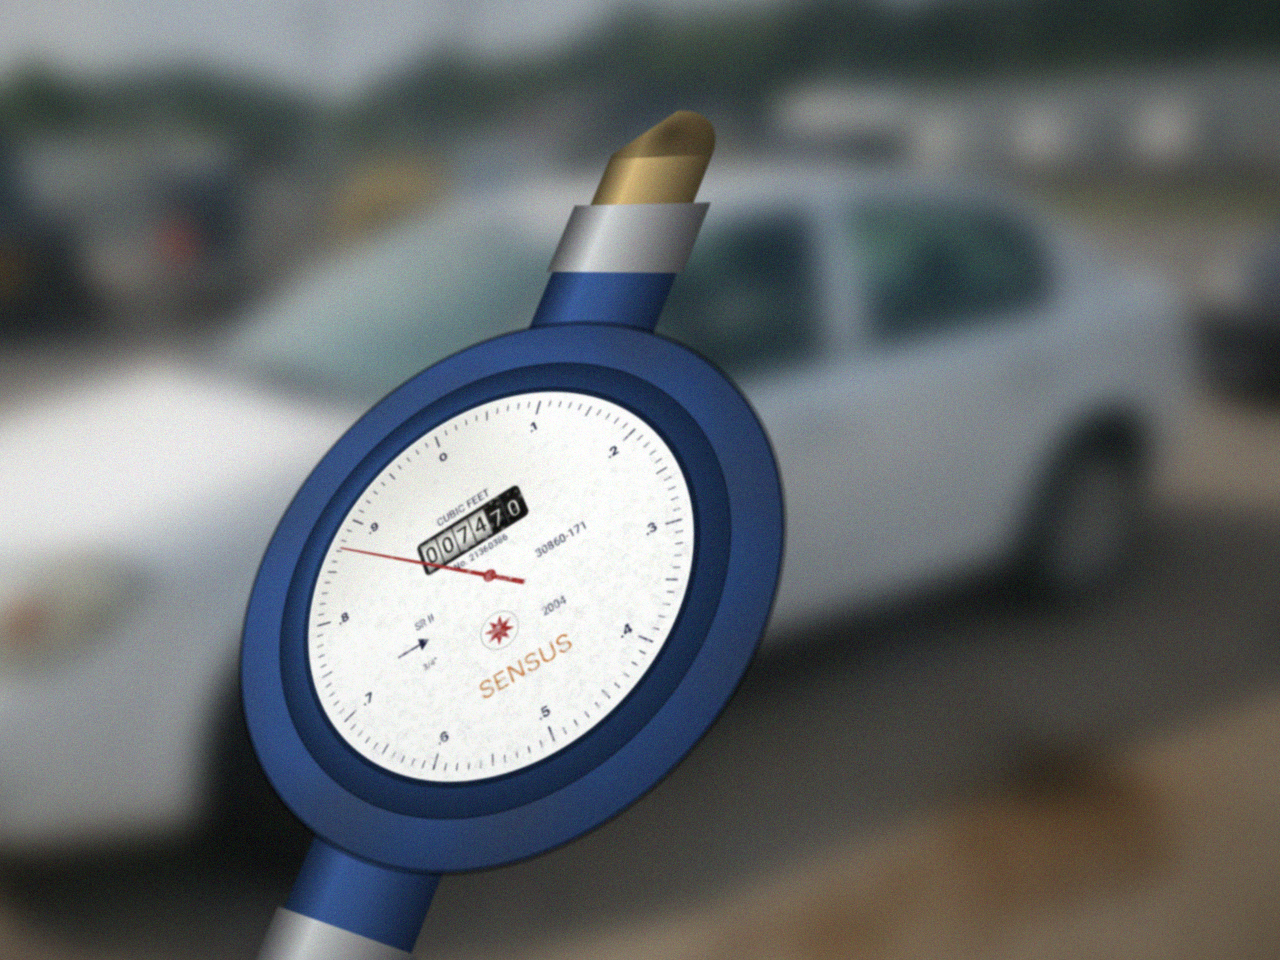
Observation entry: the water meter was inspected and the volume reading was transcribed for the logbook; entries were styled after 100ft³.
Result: 7469.87ft³
